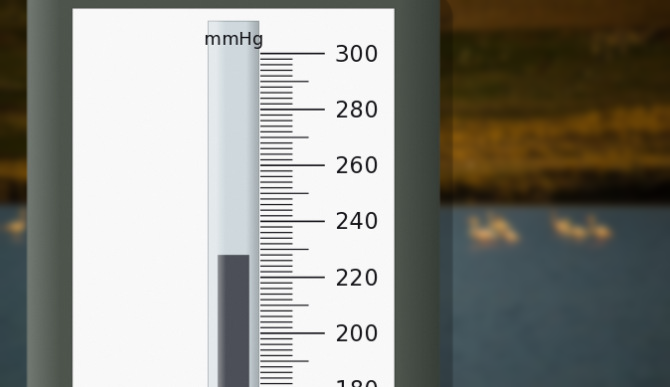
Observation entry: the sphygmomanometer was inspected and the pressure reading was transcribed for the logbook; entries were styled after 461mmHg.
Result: 228mmHg
